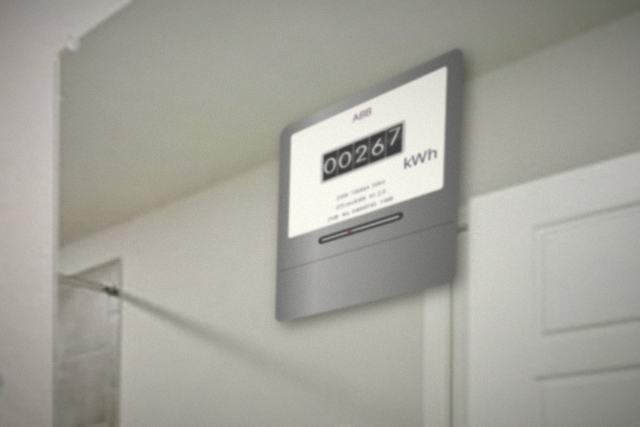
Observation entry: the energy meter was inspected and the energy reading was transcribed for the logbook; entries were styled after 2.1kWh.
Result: 267kWh
